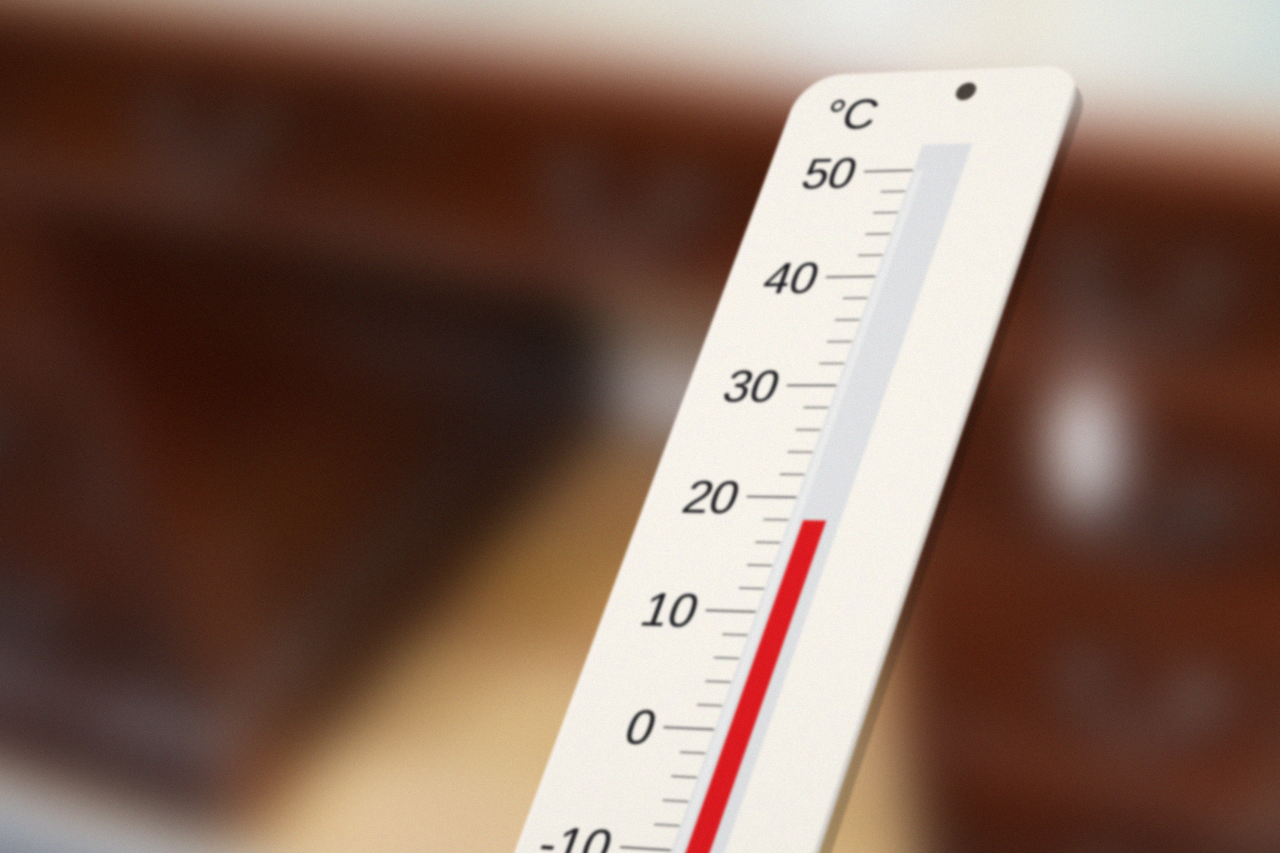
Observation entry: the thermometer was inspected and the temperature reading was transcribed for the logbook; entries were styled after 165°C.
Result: 18°C
